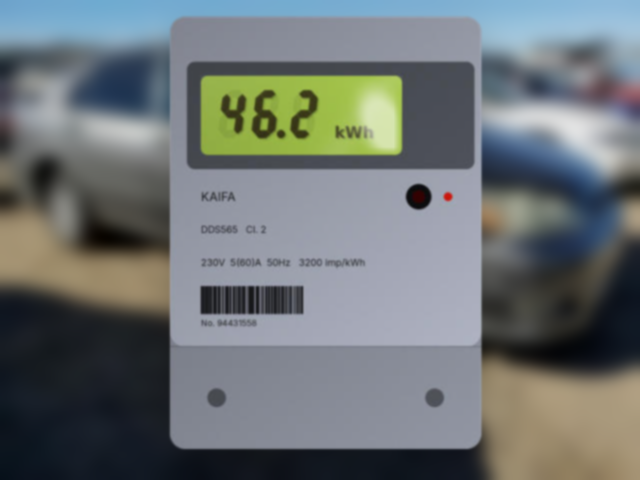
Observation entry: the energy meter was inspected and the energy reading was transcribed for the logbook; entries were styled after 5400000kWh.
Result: 46.2kWh
